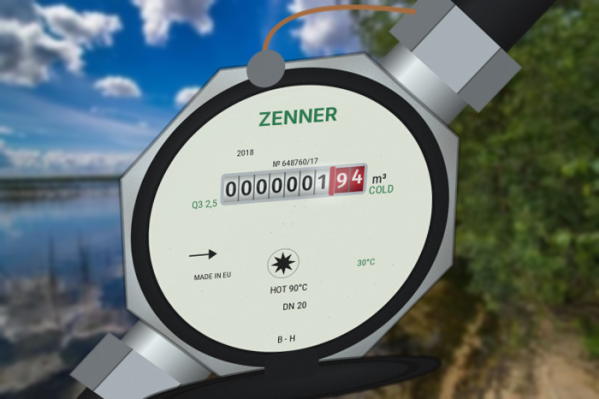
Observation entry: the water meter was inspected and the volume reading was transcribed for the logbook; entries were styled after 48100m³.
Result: 1.94m³
